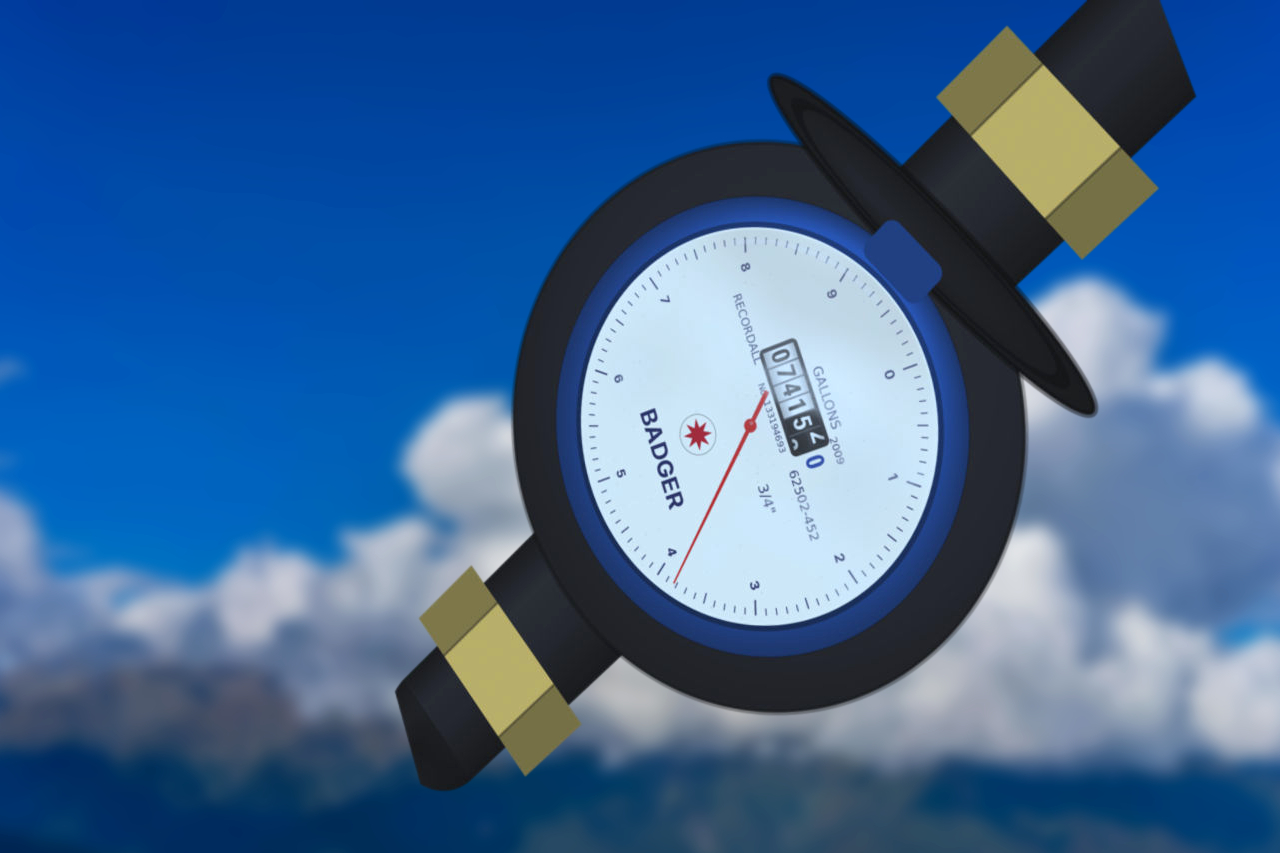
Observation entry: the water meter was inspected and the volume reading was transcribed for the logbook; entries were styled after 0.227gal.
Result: 741523.8gal
